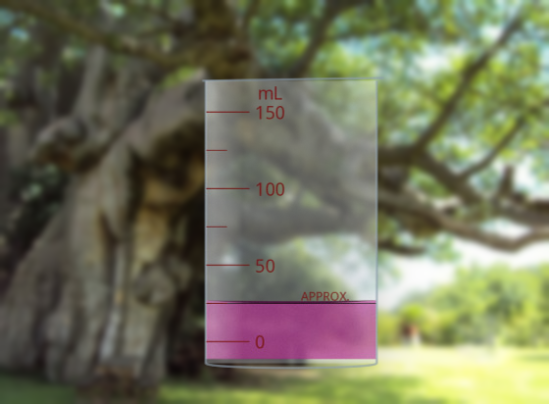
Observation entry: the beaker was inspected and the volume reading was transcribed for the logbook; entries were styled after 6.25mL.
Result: 25mL
